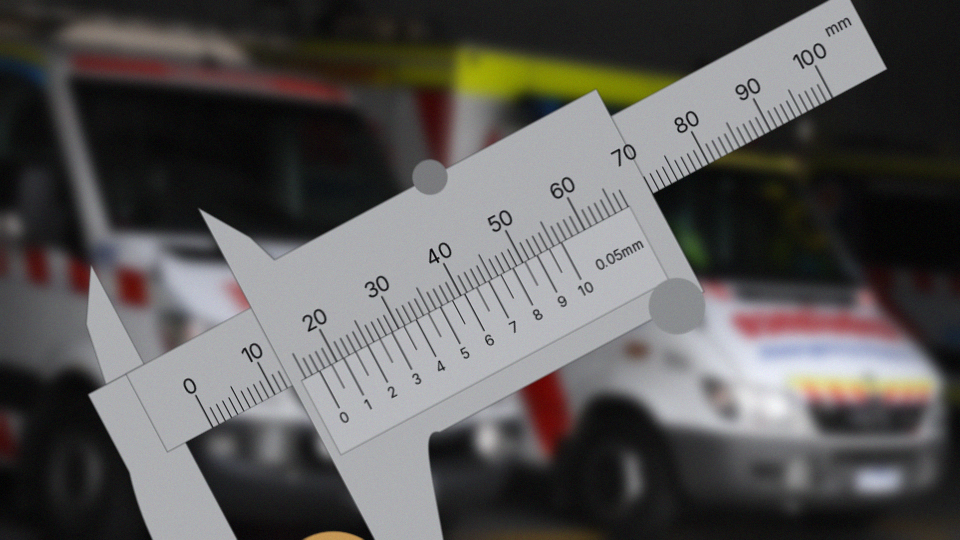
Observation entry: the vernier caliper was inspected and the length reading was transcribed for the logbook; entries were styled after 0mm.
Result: 17.2mm
